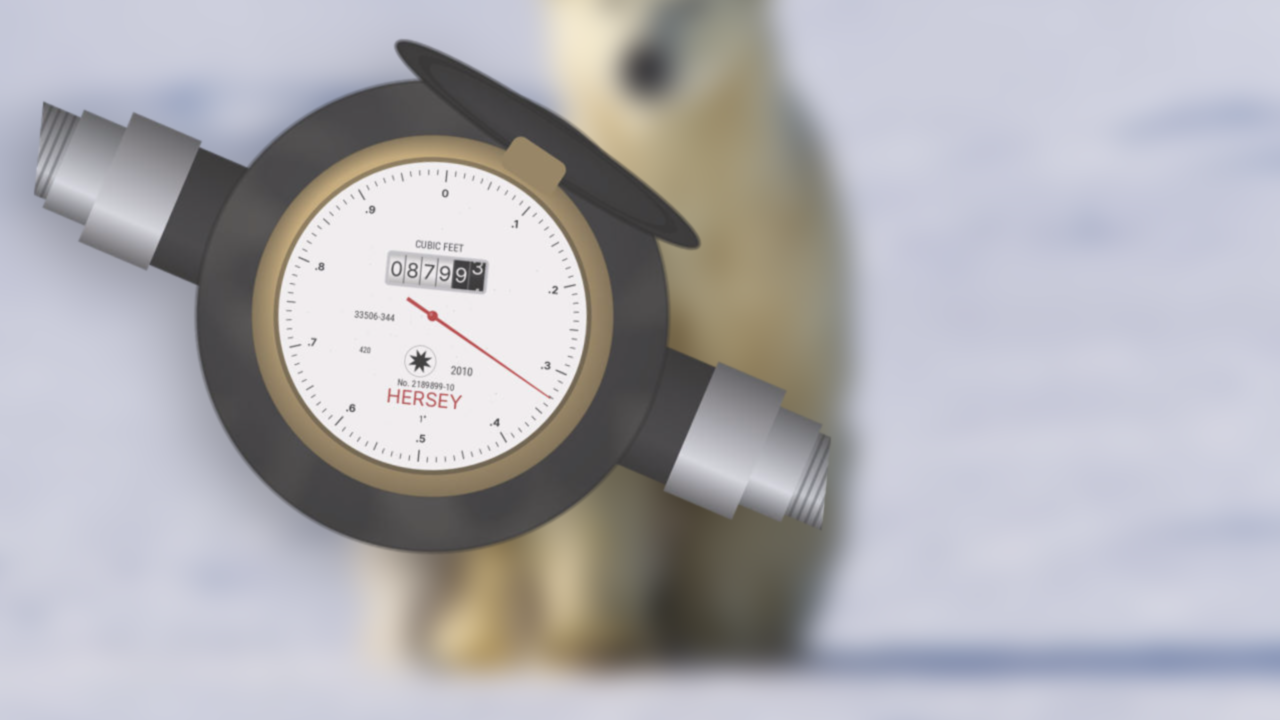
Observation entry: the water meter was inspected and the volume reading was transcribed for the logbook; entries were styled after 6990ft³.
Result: 87993.33ft³
